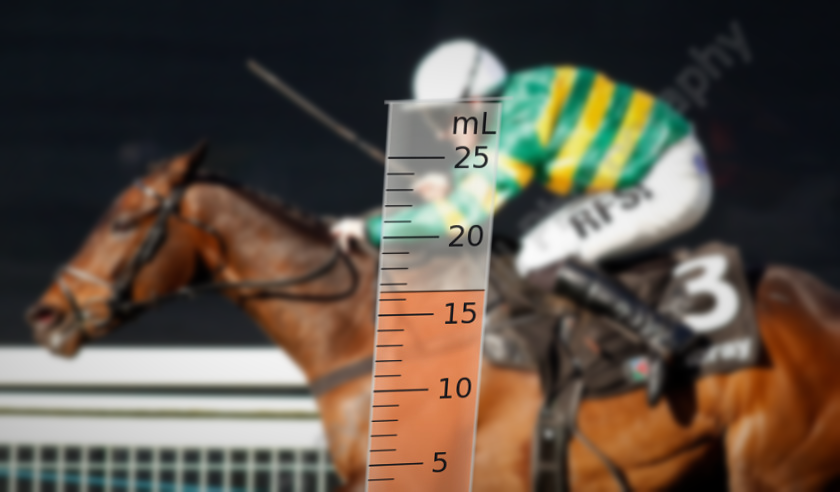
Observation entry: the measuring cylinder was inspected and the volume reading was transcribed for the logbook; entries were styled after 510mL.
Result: 16.5mL
